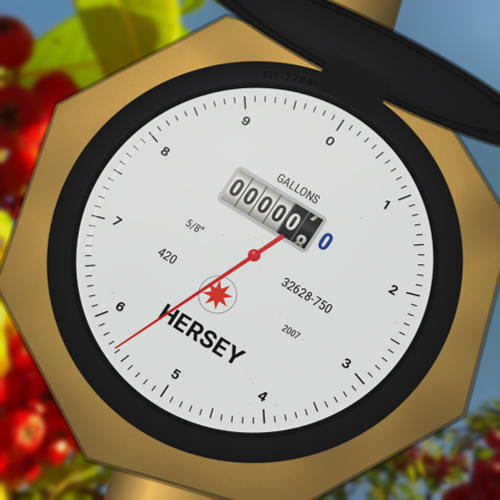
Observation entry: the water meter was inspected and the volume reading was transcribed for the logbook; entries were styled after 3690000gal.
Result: 75.6gal
